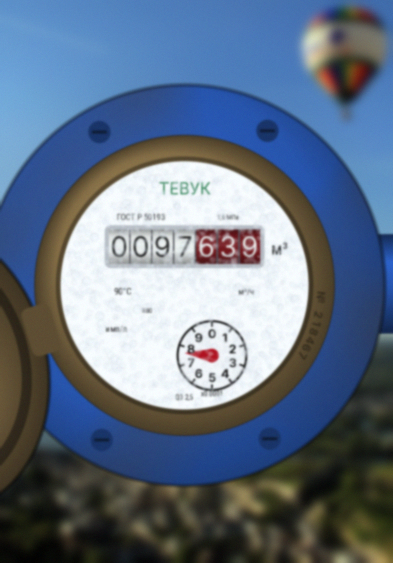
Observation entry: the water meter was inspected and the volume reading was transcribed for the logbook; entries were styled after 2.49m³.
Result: 97.6397m³
